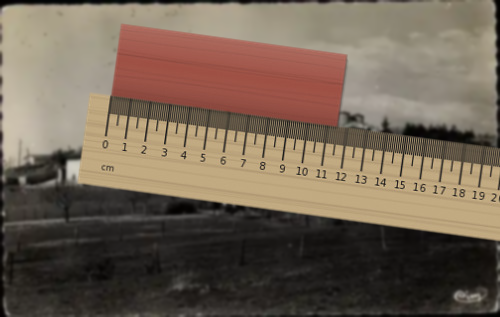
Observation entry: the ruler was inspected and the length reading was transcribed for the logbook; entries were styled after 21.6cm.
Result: 11.5cm
